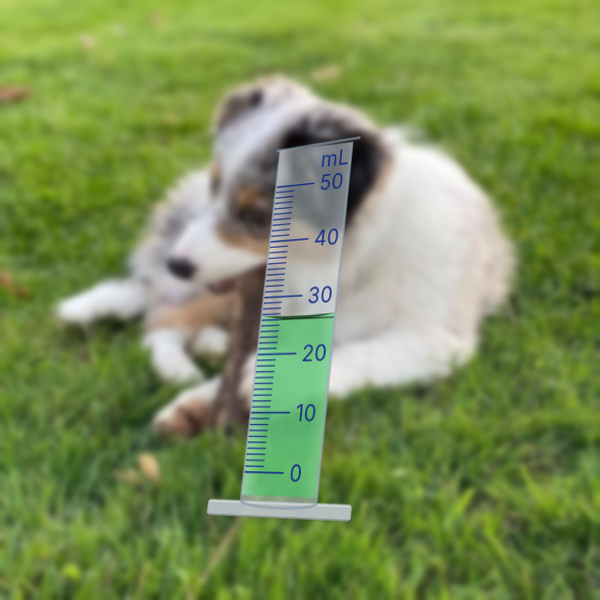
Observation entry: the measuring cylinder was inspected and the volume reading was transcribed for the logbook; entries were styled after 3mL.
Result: 26mL
